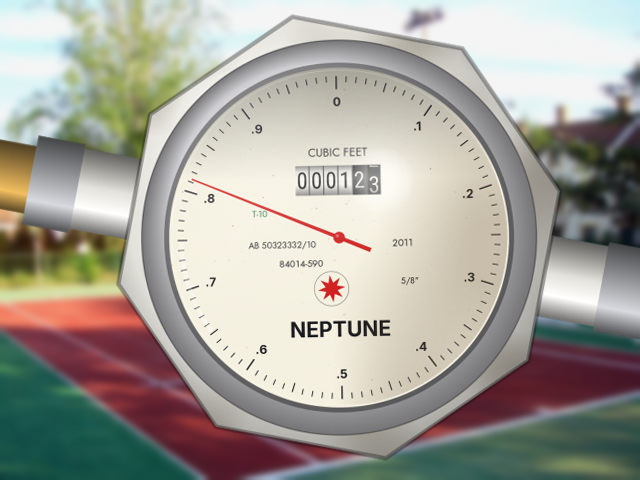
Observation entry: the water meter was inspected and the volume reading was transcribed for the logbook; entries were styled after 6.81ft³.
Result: 122.81ft³
